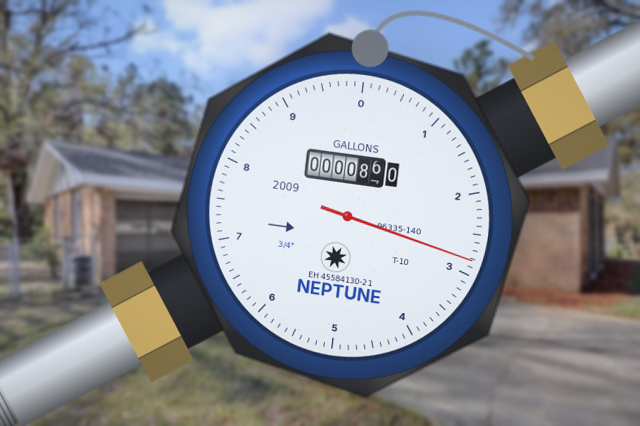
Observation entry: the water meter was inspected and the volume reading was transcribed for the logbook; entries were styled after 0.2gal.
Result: 862.8gal
